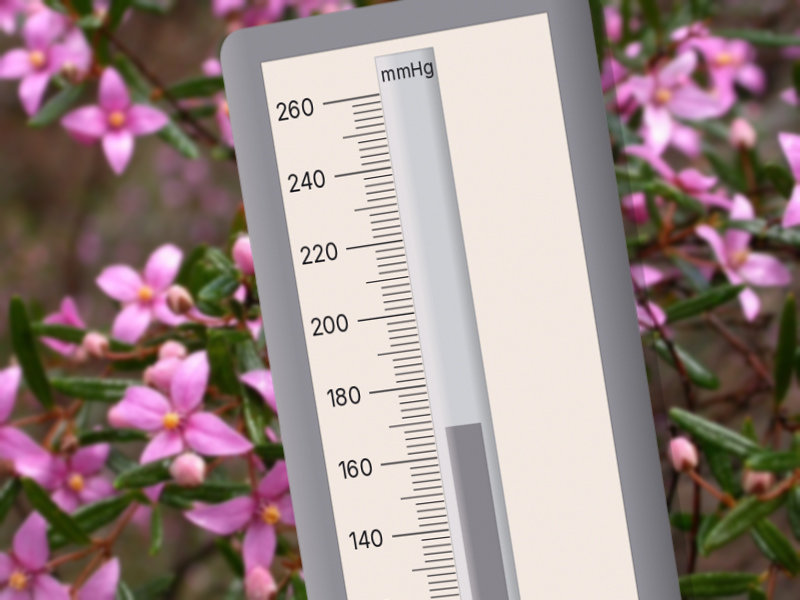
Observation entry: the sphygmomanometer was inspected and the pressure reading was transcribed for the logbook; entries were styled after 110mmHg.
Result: 168mmHg
